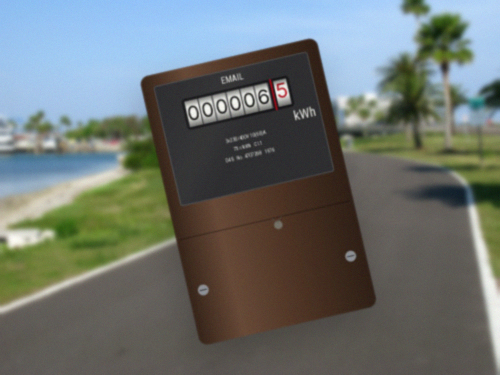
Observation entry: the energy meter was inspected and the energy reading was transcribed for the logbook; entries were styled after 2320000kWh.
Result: 6.5kWh
